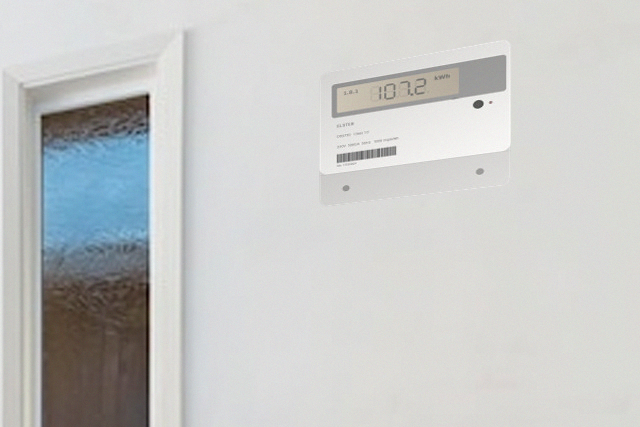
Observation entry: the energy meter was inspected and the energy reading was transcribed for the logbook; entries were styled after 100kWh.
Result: 107.2kWh
